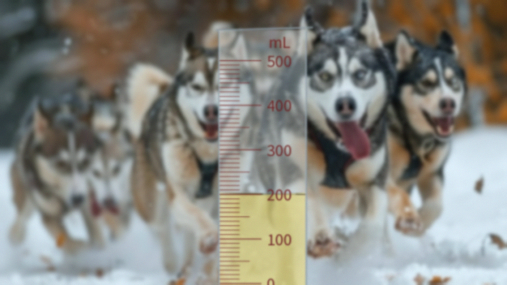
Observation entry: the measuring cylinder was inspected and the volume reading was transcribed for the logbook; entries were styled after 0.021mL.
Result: 200mL
